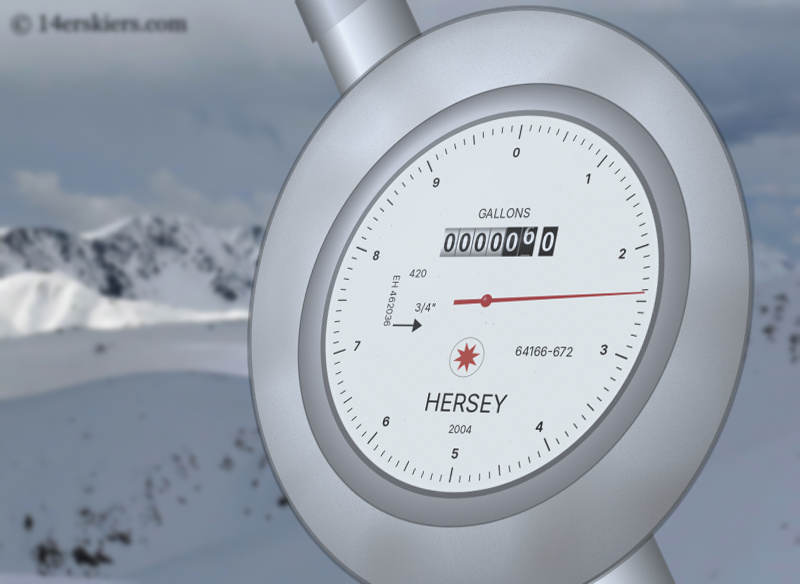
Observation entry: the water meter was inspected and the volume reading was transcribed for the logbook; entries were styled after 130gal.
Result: 62.4gal
